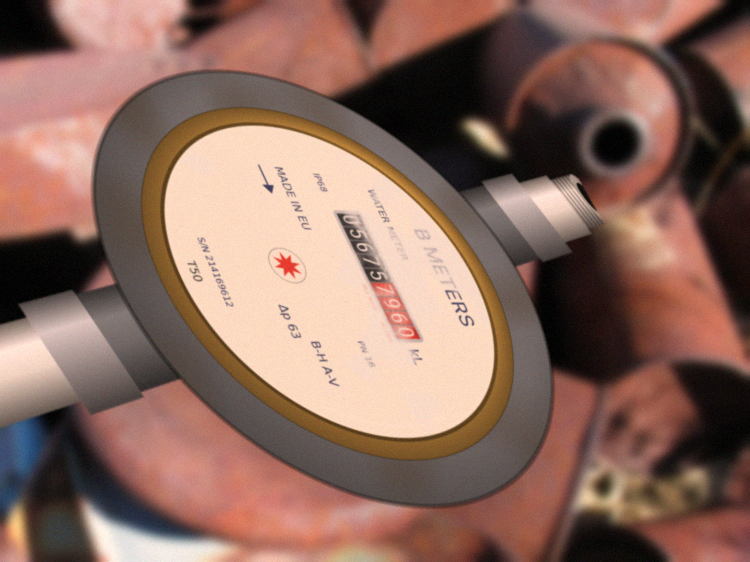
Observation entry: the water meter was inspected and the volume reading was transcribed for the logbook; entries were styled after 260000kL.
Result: 5675.7960kL
